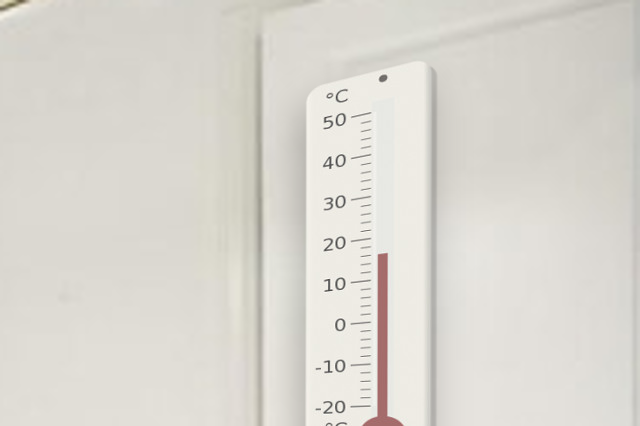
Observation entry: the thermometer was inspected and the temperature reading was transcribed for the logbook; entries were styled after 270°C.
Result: 16°C
